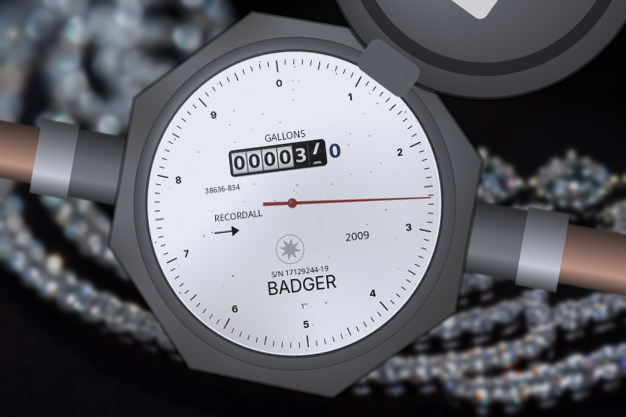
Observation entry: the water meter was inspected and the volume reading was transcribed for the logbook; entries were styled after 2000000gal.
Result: 372.6gal
